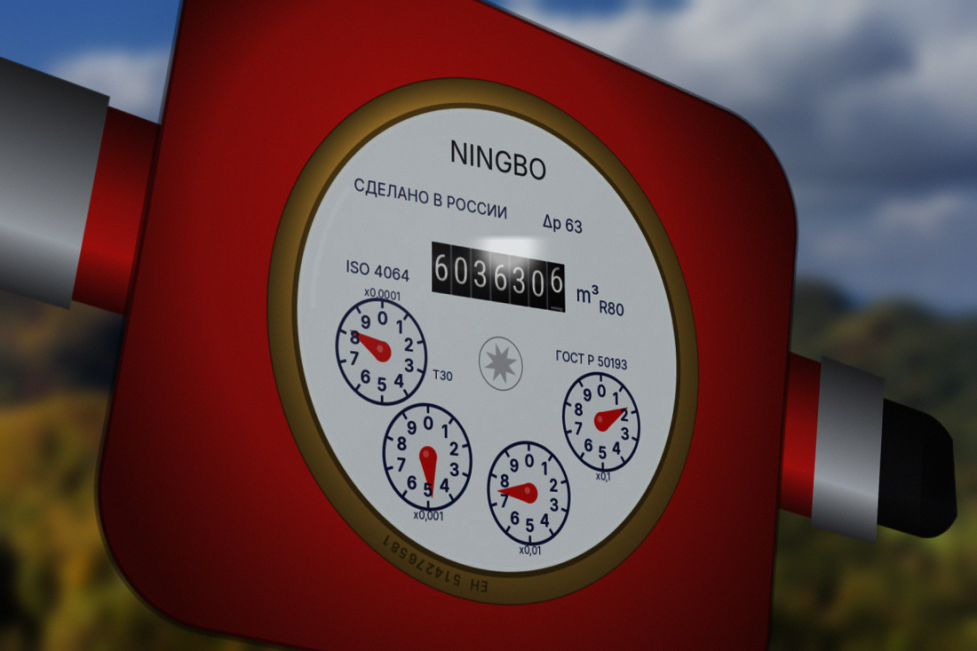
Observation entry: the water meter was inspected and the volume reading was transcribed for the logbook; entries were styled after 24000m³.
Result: 6036306.1748m³
